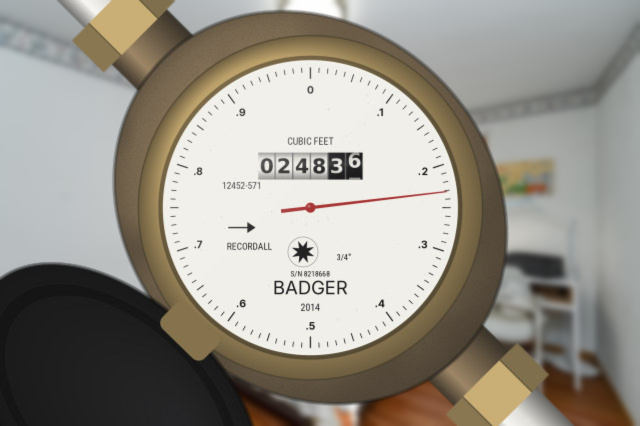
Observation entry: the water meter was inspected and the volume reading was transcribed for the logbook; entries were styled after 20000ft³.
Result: 24836.23ft³
